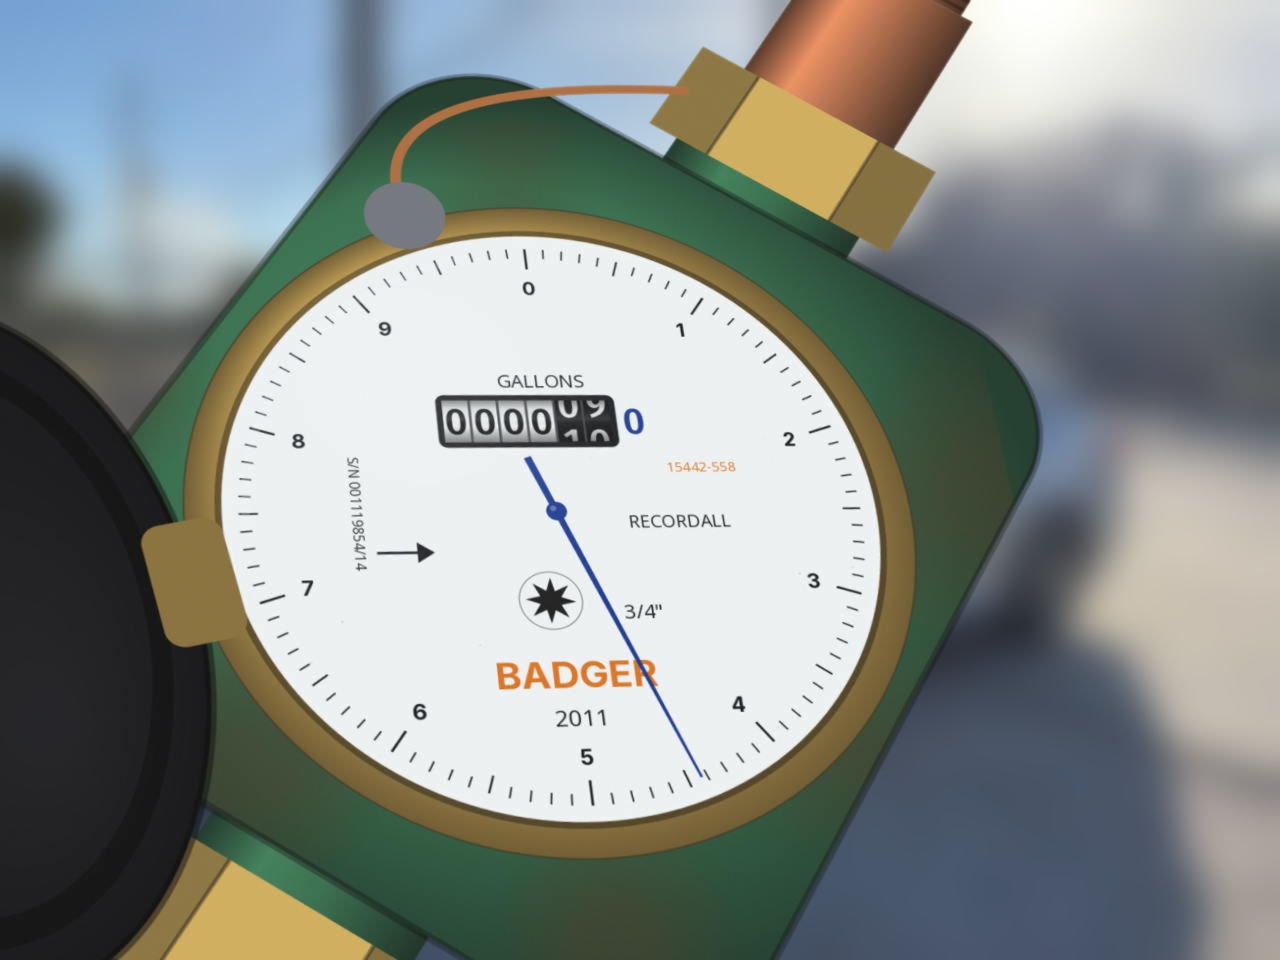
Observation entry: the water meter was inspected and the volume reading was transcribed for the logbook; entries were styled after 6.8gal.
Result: 94.4gal
